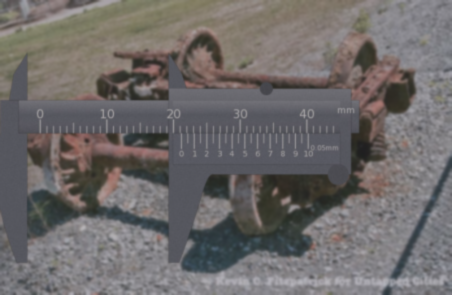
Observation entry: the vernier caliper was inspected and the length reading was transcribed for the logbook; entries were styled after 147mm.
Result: 21.2mm
